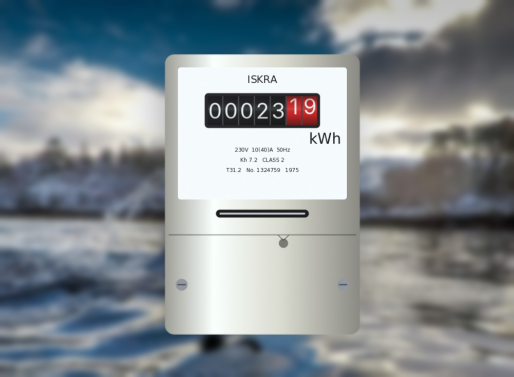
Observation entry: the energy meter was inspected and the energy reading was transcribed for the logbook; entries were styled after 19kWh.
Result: 23.19kWh
